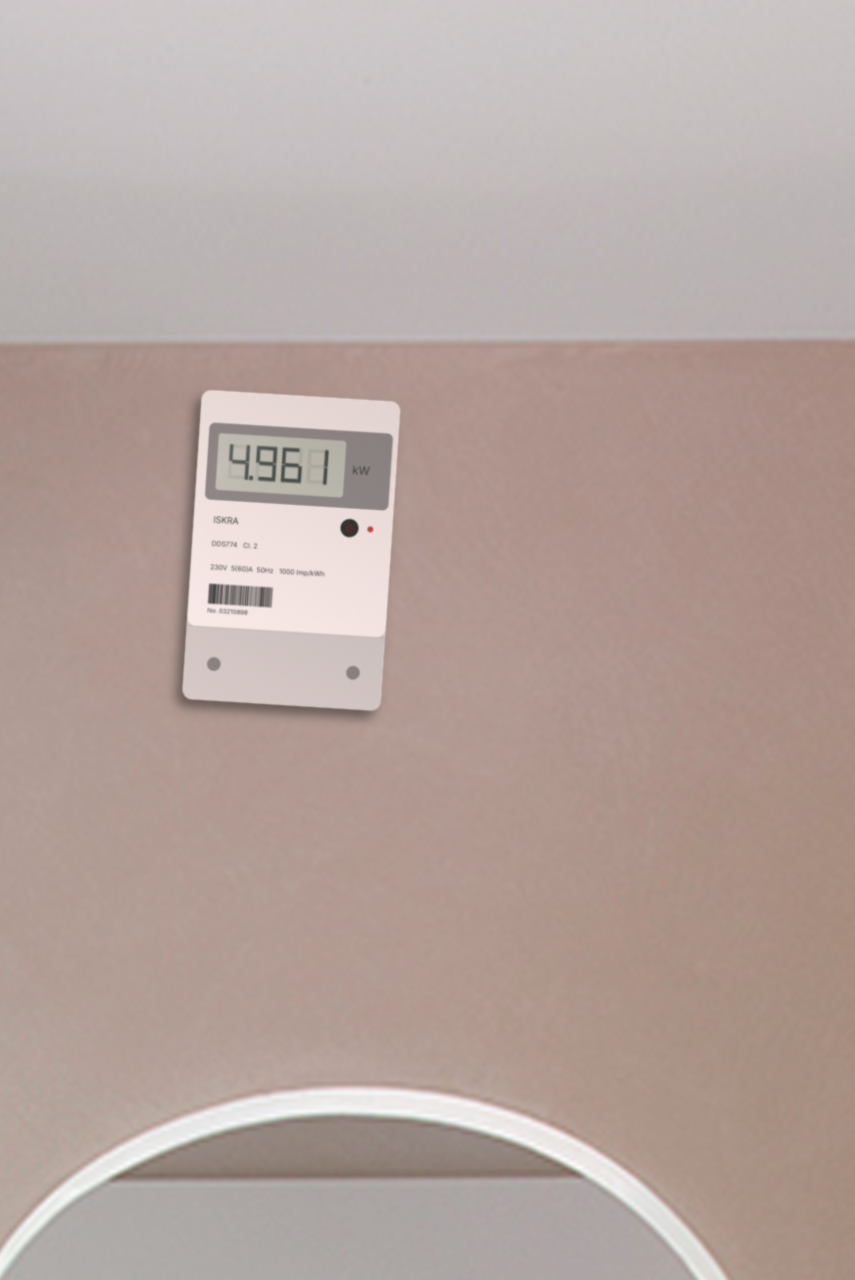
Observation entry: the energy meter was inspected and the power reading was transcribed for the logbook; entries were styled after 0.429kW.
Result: 4.961kW
